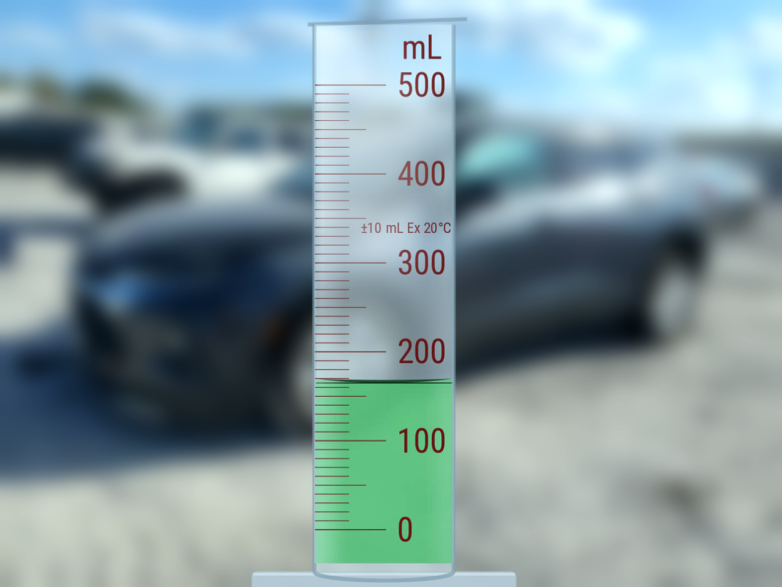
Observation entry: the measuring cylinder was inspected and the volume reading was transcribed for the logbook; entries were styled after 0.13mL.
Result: 165mL
